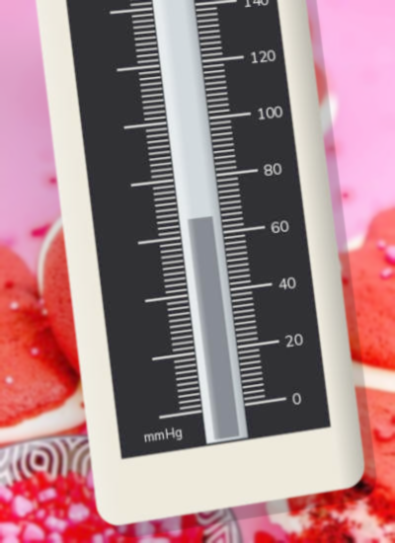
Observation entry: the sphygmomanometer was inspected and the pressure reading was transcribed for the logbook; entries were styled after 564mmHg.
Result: 66mmHg
